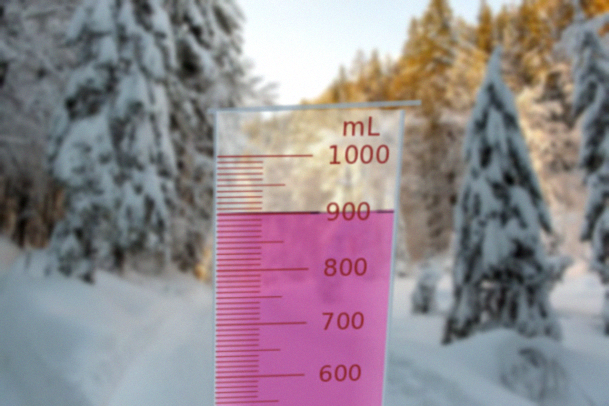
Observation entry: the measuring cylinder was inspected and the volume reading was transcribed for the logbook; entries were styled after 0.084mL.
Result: 900mL
